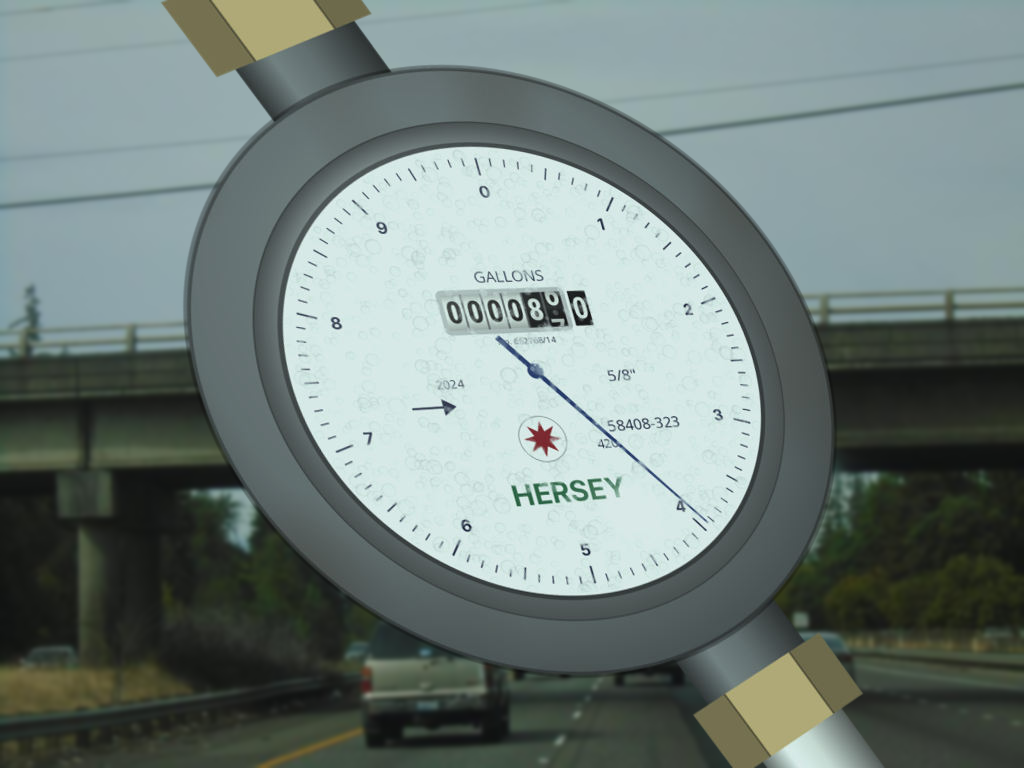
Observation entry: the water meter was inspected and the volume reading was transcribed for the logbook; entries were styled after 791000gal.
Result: 863.9gal
